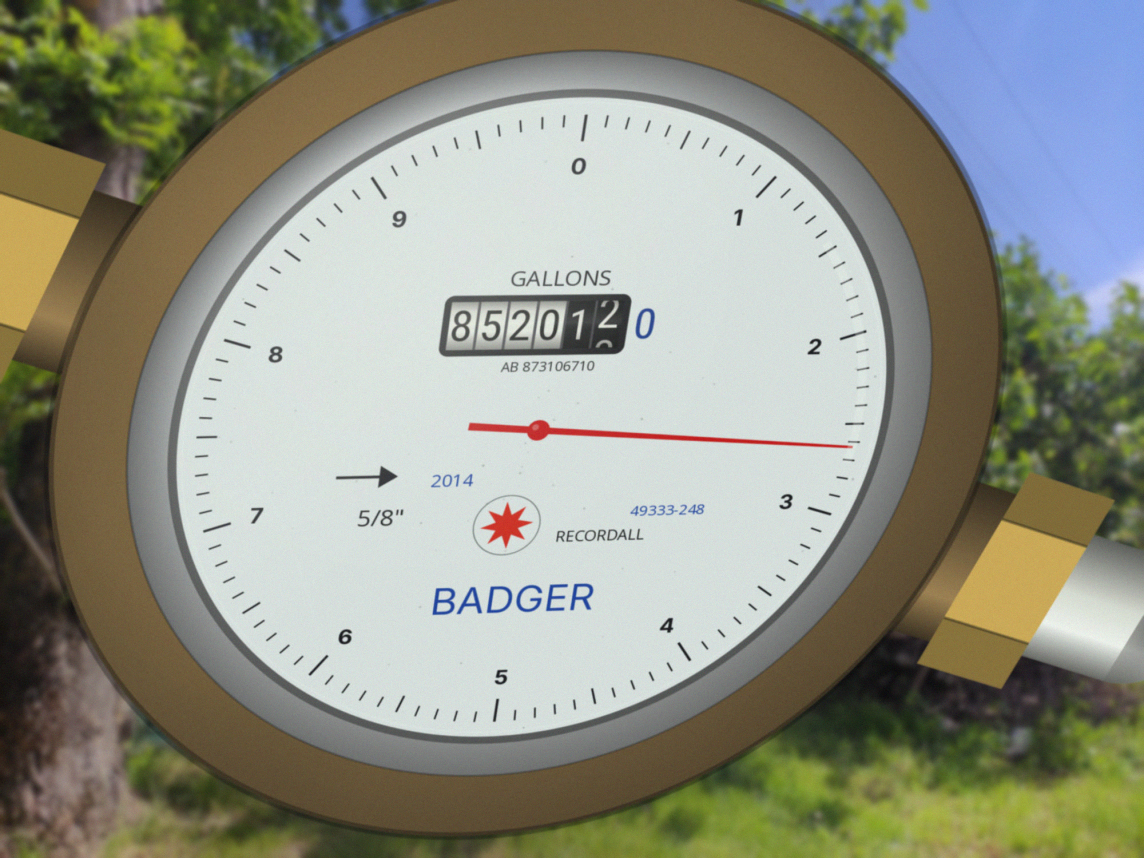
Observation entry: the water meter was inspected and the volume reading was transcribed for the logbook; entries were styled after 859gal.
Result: 8520122.6gal
